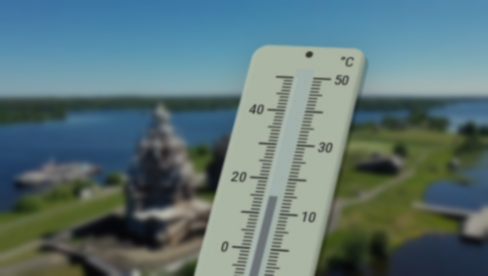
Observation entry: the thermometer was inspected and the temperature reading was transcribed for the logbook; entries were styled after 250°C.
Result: 15°C
